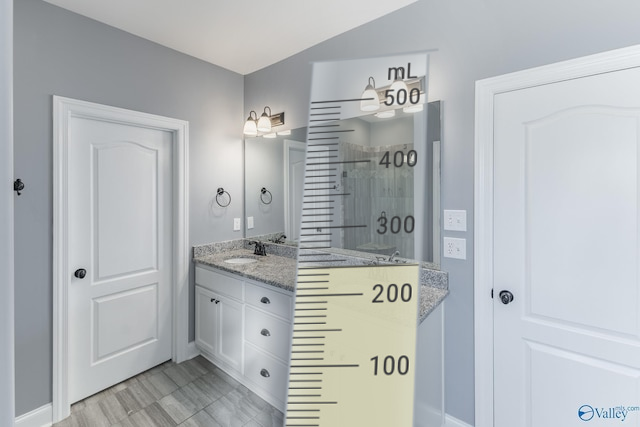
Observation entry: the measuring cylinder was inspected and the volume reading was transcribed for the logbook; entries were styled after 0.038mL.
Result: 240mL
